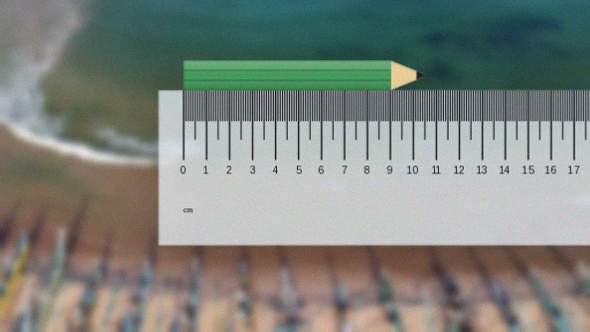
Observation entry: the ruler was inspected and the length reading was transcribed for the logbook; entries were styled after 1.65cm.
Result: 10.5cm
